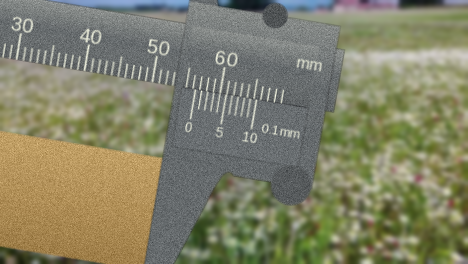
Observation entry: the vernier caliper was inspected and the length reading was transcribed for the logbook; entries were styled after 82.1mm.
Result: 56.4mm
